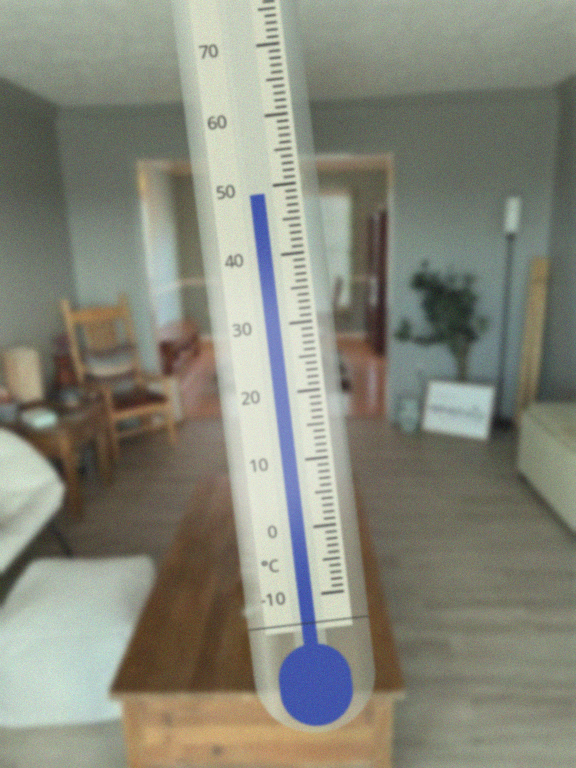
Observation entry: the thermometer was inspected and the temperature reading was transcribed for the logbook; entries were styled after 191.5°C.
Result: 49°C
